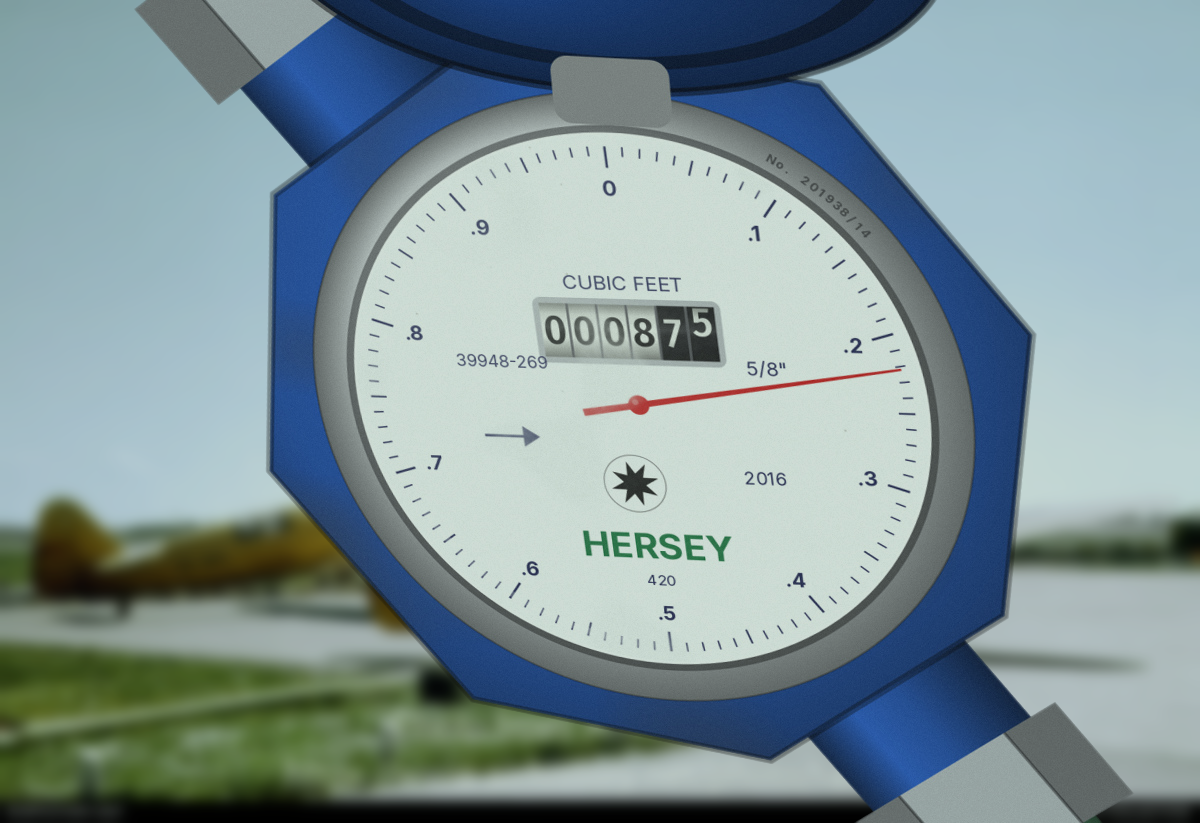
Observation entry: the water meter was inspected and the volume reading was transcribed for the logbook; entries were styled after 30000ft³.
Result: 875.22ft³
